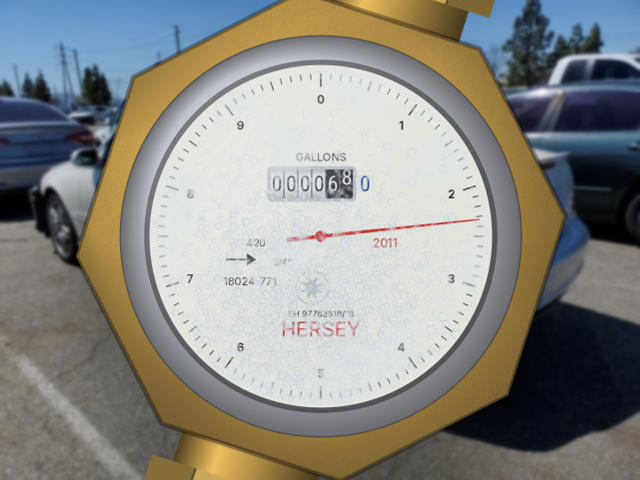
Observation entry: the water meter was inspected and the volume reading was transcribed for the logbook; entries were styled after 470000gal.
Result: 682.3gal
